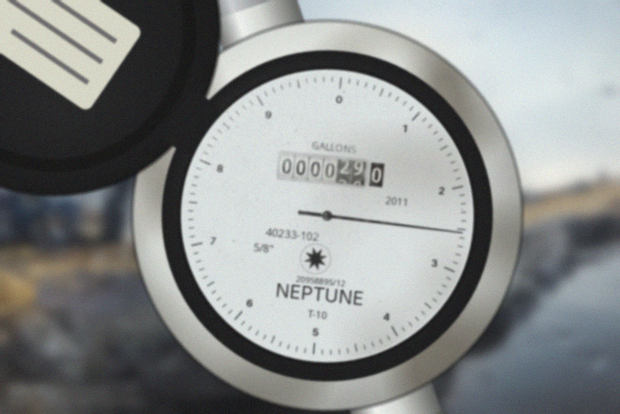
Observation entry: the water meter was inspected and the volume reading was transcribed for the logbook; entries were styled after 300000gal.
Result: 292.5gal
